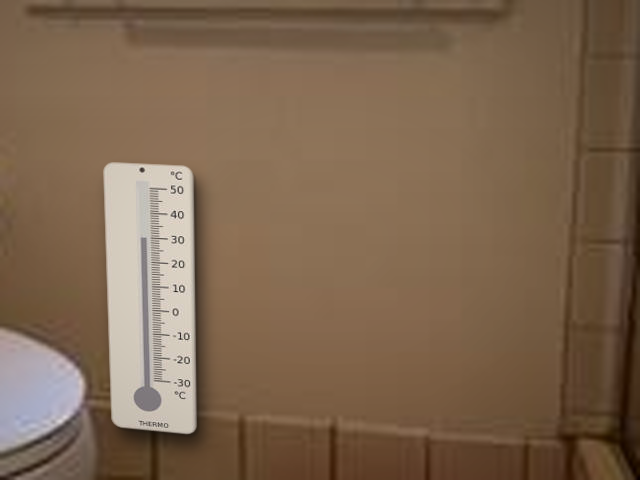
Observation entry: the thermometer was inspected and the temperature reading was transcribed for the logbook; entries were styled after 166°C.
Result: 30°C
